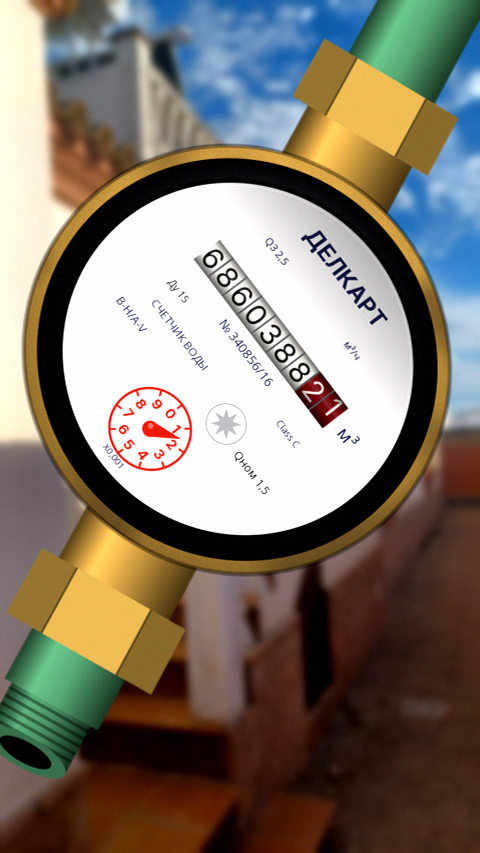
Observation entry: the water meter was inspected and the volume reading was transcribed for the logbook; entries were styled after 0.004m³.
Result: 6860388.211m³
